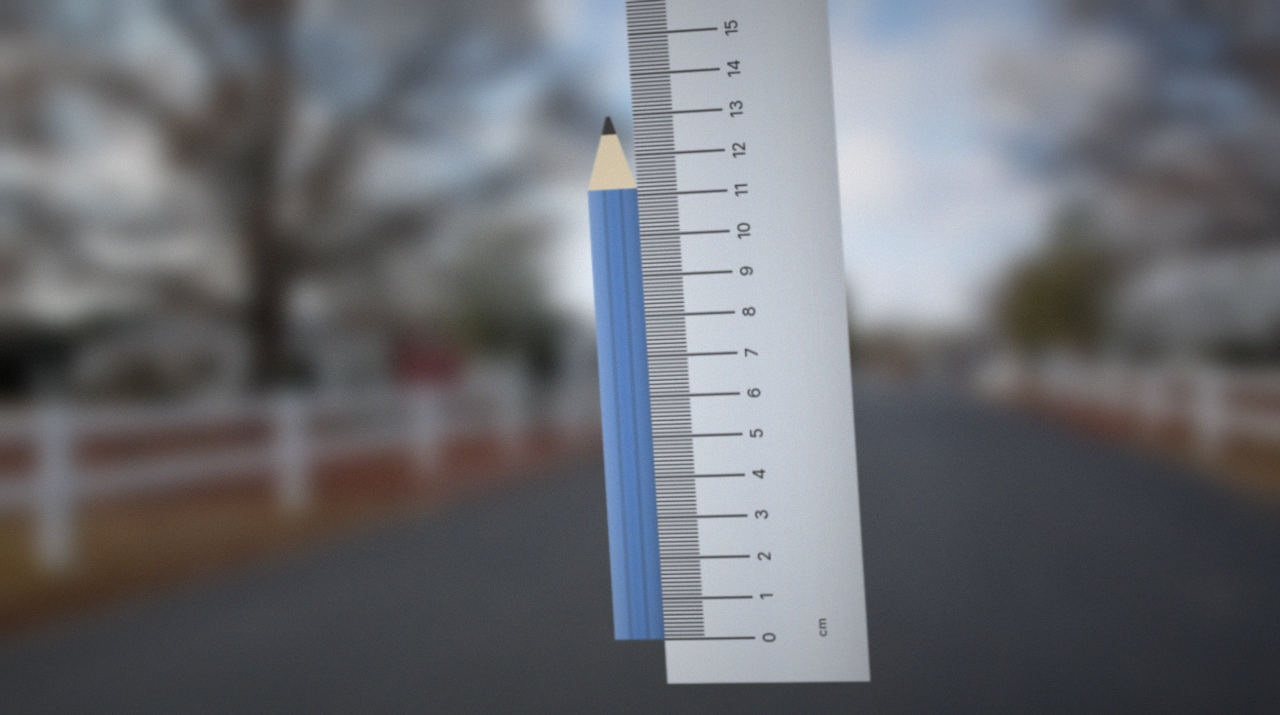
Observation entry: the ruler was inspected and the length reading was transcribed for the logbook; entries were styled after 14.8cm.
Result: 13cm
